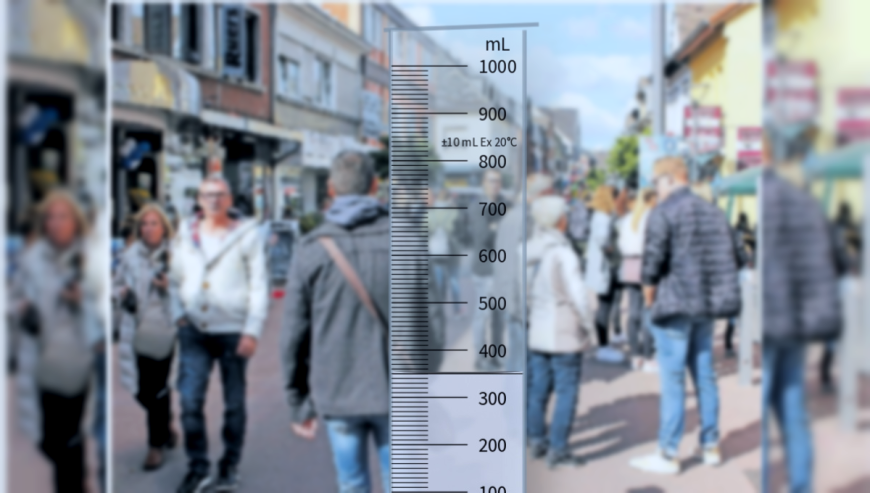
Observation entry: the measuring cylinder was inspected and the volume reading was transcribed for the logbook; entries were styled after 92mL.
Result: 350mL
